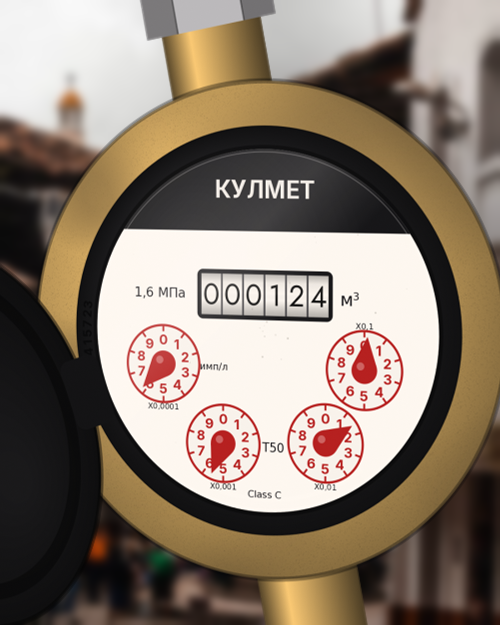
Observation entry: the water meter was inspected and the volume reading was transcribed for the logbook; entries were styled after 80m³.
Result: 124.0156m³
